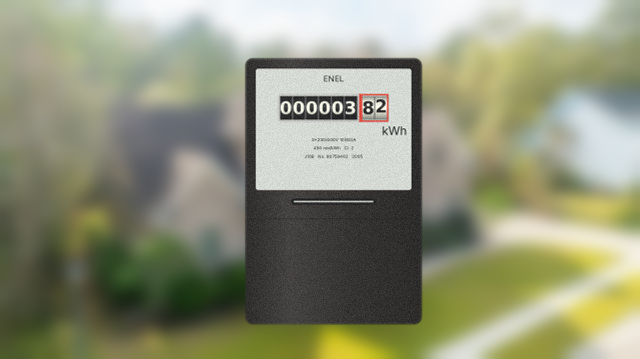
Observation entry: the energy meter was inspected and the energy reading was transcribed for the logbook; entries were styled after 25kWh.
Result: 3.82kWh
